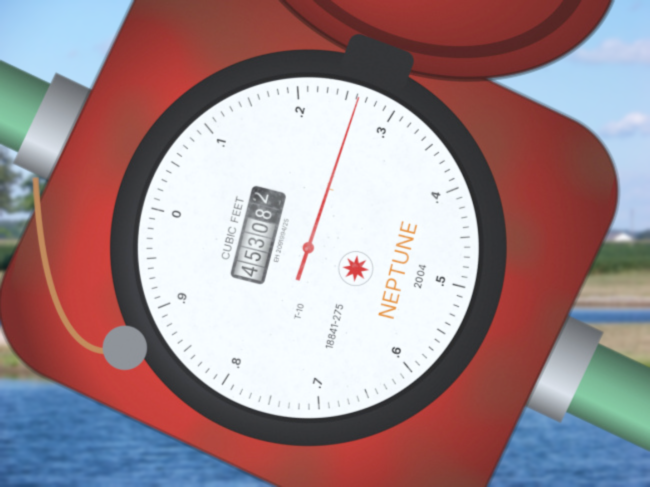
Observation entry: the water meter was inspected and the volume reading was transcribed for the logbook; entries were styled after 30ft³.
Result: 453082.26ft³
